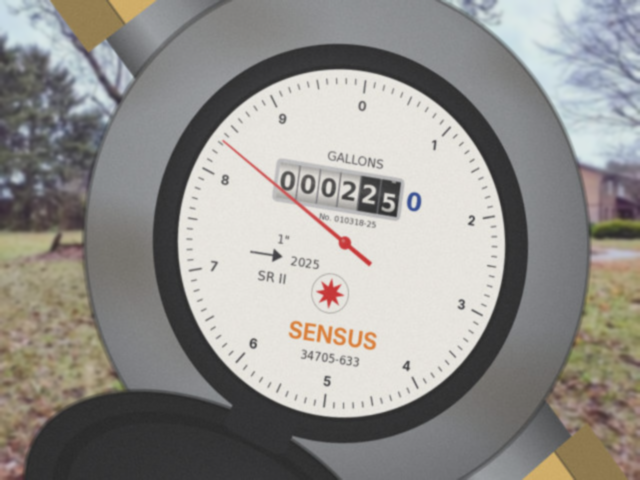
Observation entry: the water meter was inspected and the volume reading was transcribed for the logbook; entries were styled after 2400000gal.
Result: 2248.3gal
